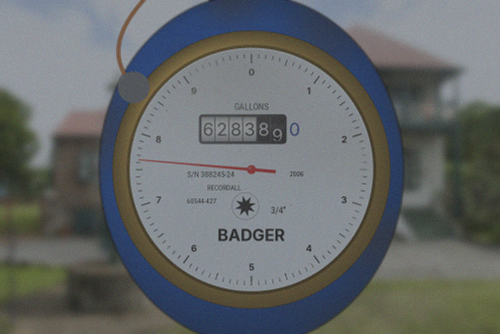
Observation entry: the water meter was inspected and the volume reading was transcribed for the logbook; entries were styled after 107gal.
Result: 6283887.6gal
